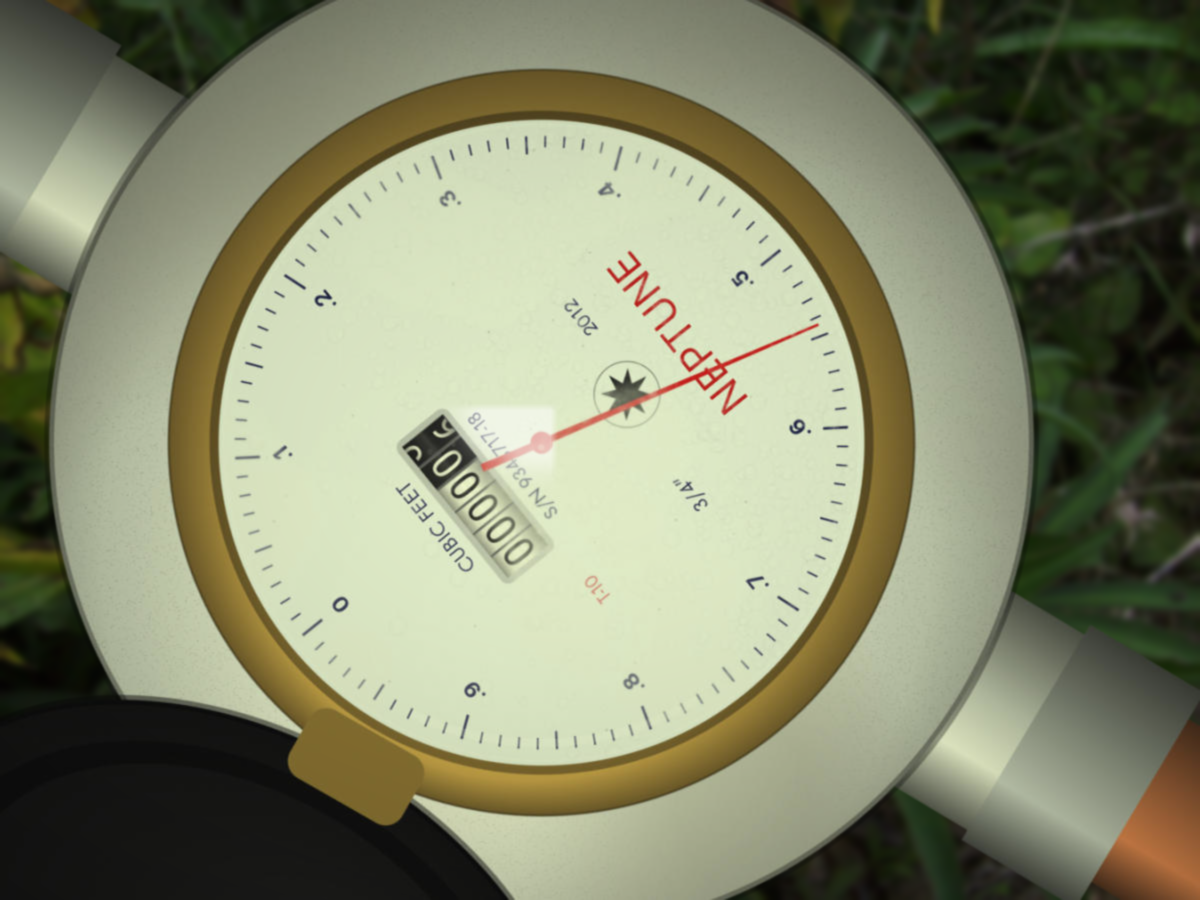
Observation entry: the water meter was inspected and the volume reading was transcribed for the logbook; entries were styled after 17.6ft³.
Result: 5.54ft³
